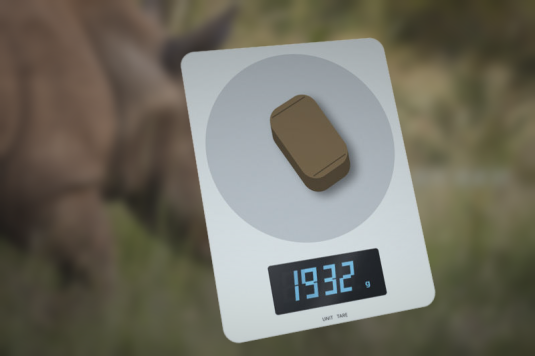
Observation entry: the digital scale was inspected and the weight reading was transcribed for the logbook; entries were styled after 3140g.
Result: 1932g
